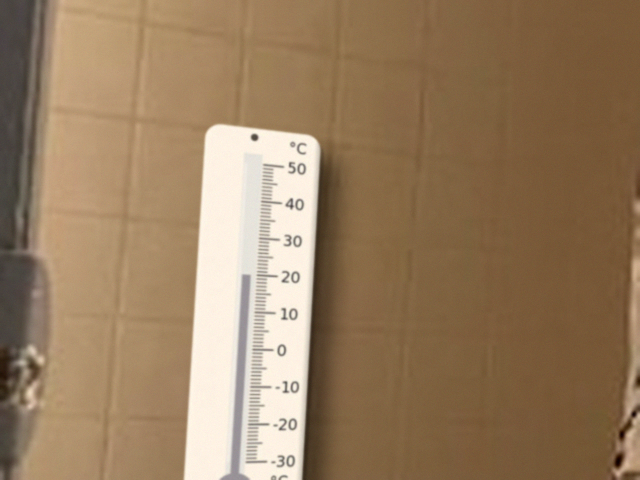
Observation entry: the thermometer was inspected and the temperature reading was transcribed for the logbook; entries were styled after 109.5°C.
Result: 20°C
